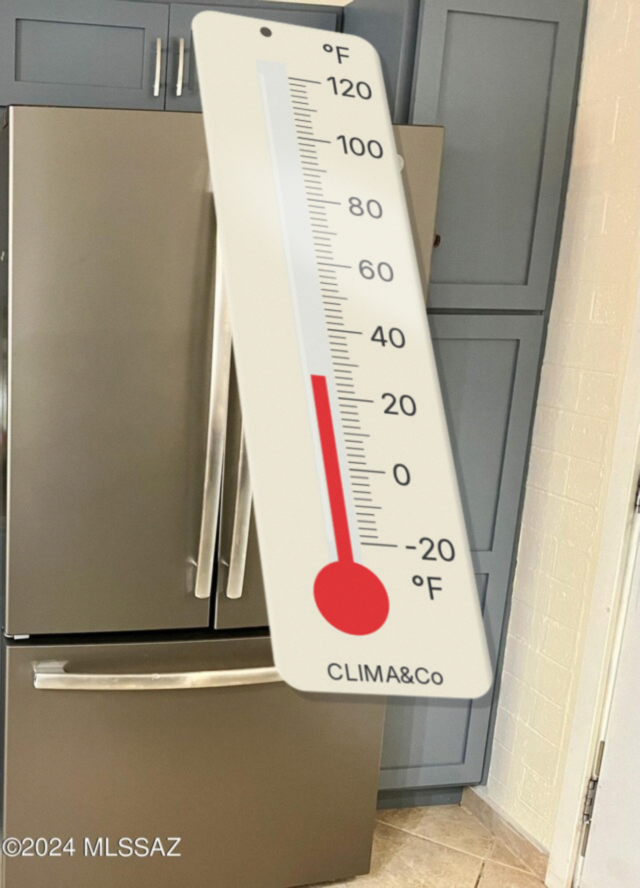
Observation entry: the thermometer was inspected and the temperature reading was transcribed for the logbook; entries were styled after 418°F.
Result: 26°F
